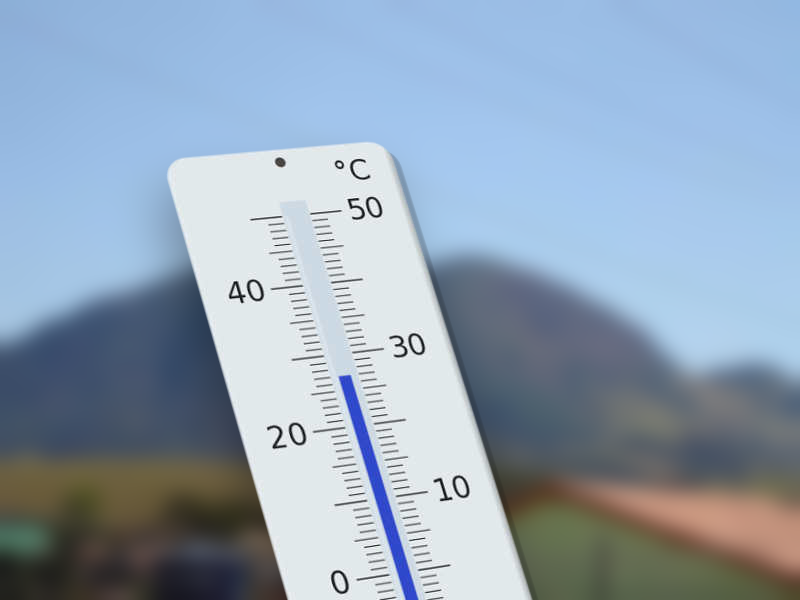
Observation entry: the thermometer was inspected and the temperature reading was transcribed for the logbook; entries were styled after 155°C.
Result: 27°C
